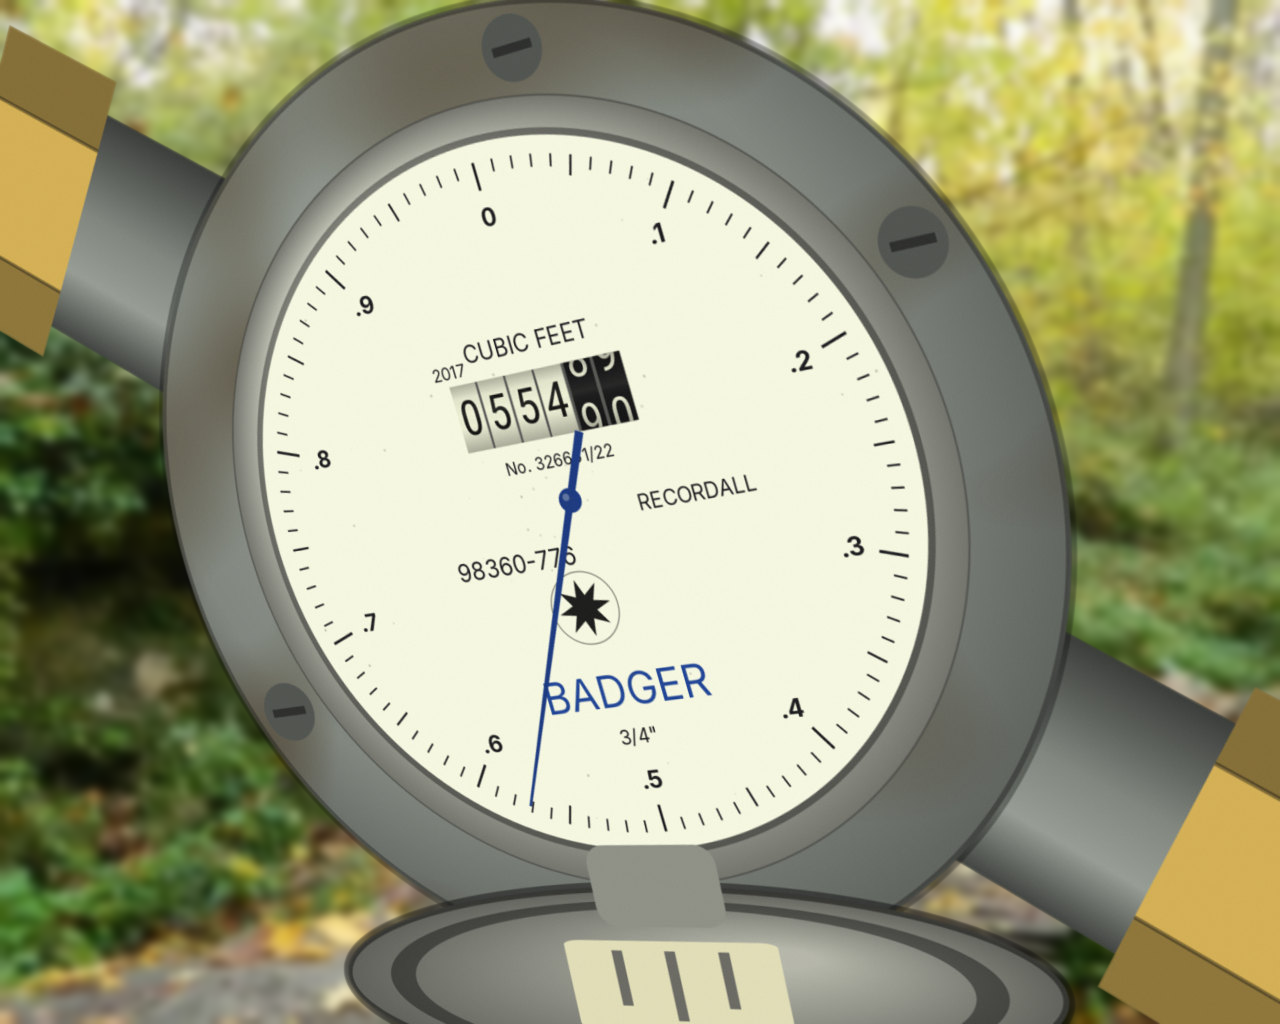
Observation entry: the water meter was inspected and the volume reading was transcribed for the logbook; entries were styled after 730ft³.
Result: 55489.57ft³
